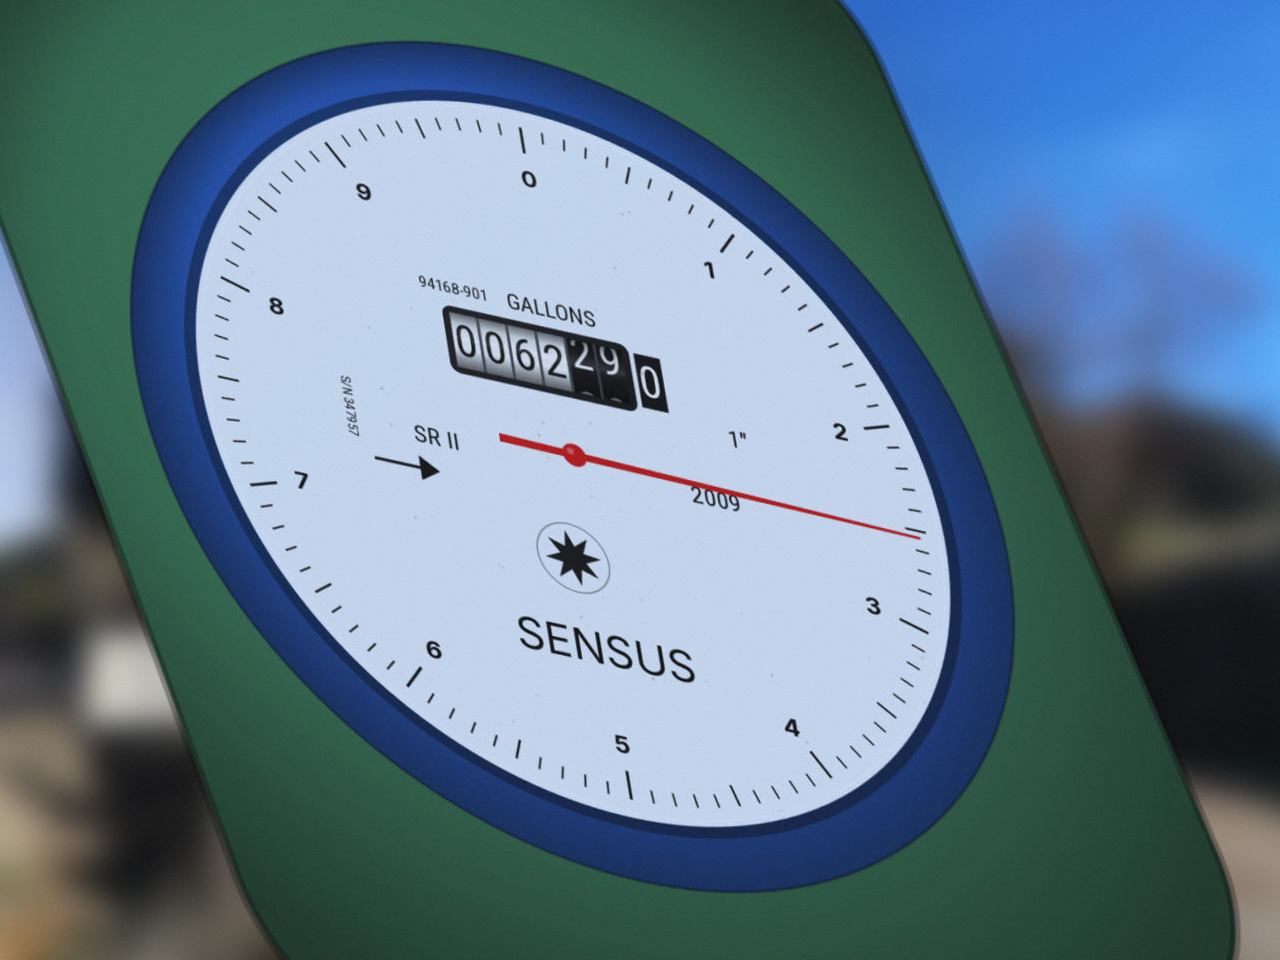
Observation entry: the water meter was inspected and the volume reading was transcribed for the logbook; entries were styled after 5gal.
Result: 62292.5gal
